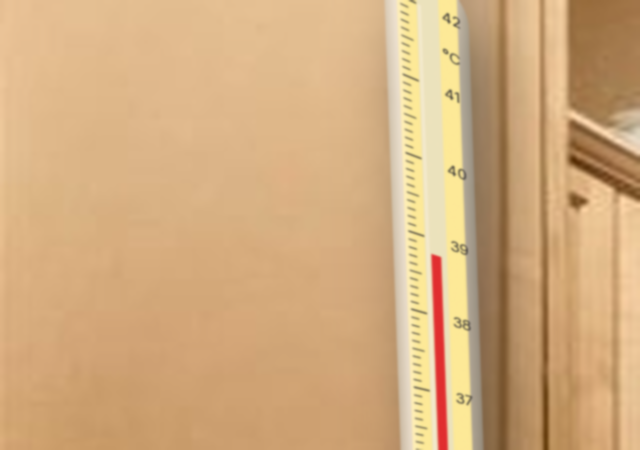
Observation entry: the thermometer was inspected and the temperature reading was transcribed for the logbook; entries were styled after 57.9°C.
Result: 38.8°C
